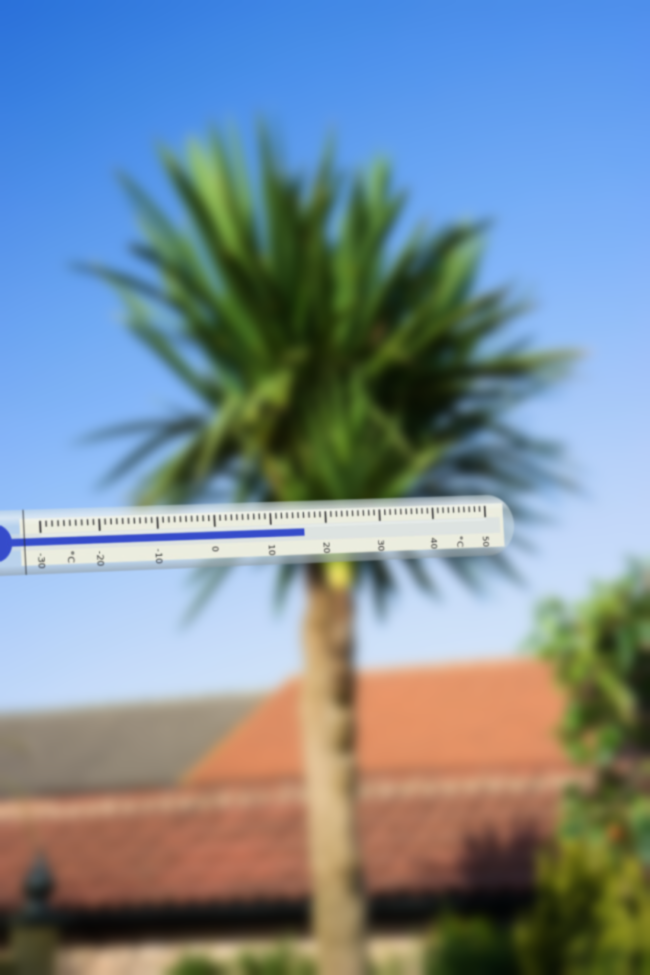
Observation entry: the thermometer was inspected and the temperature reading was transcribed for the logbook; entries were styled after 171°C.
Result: 16°C
